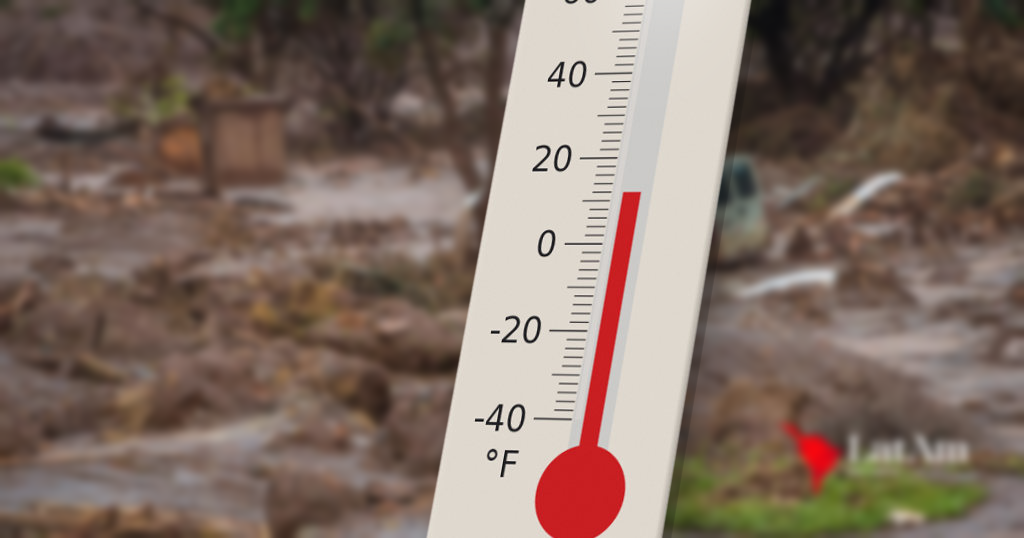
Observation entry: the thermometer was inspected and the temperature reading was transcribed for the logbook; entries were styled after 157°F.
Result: 12°F
